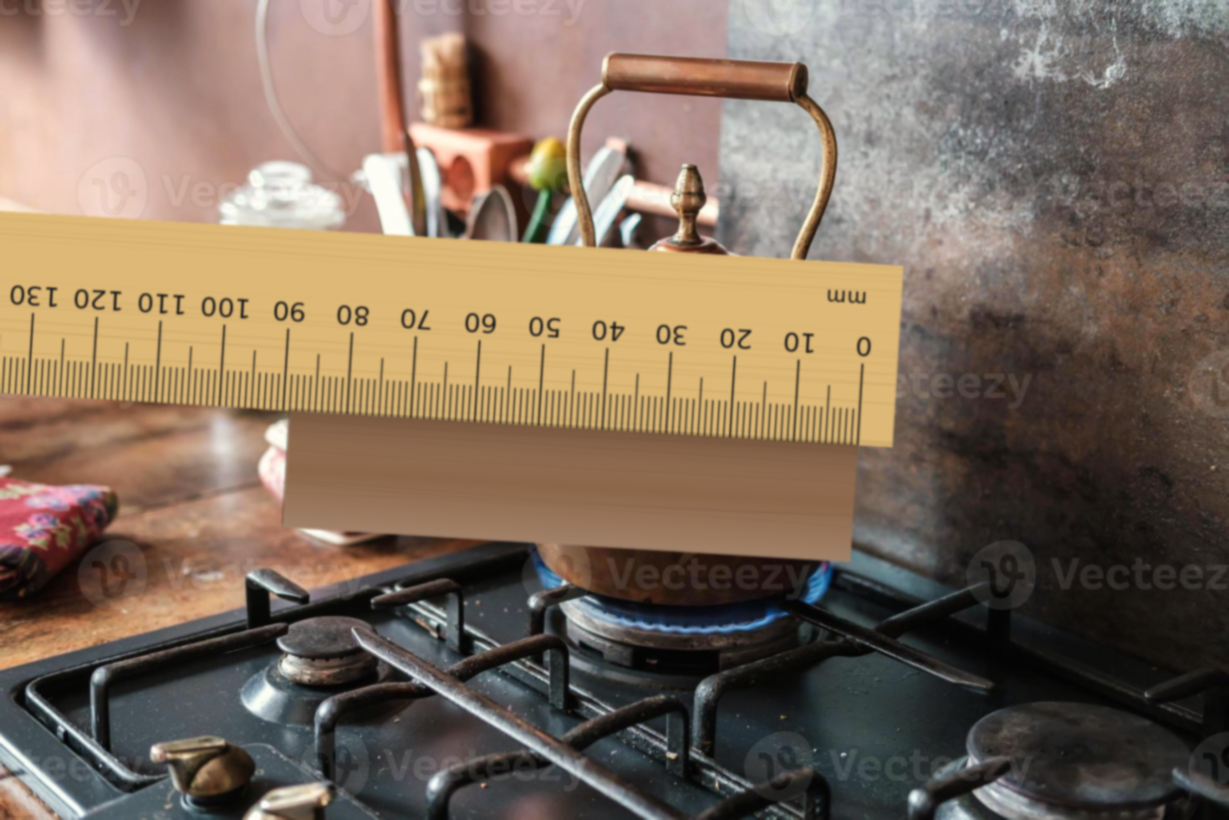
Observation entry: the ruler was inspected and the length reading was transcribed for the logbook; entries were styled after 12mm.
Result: 89mm
